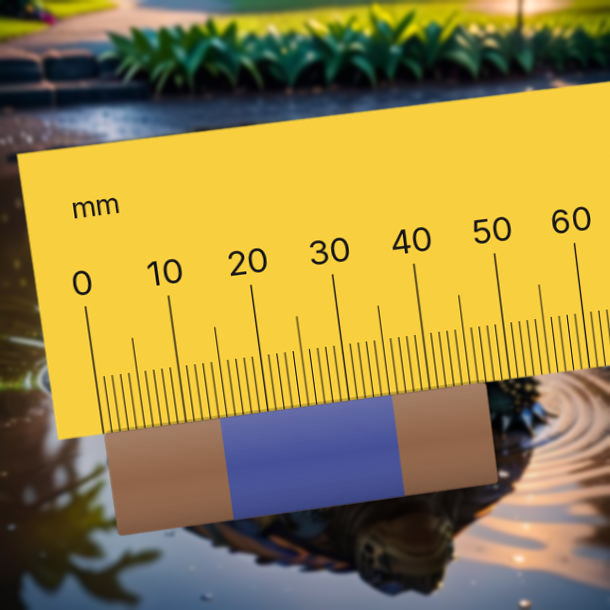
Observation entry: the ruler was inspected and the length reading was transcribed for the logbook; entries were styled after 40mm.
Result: 47mm
